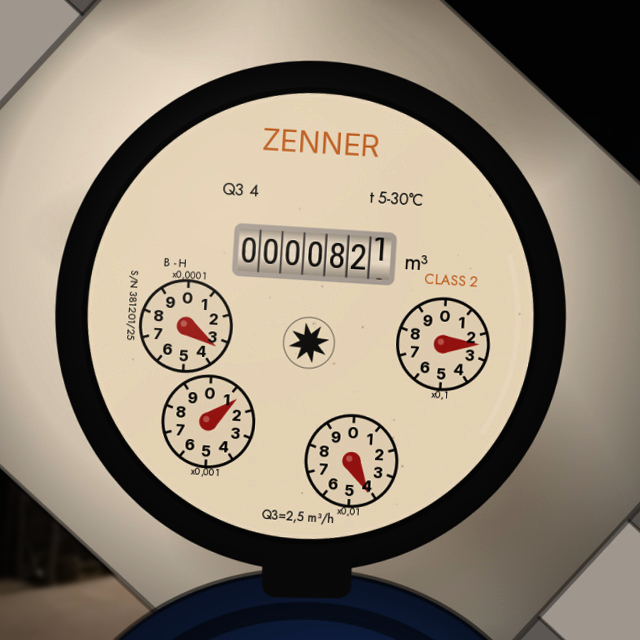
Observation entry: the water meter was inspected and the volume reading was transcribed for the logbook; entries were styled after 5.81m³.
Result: 821.2413m³
